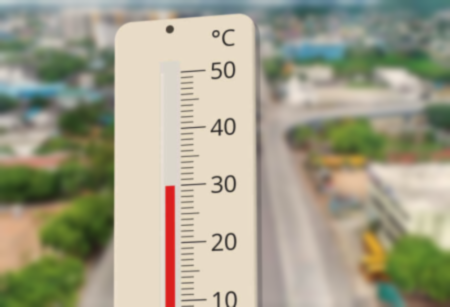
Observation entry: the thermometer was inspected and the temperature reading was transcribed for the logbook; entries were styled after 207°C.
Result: 30°C
